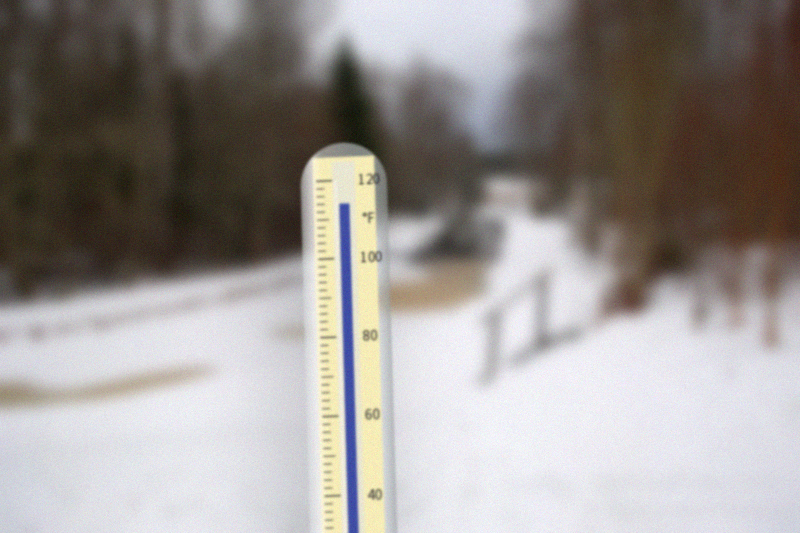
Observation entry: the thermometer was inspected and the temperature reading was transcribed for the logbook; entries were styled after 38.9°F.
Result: 114°F
